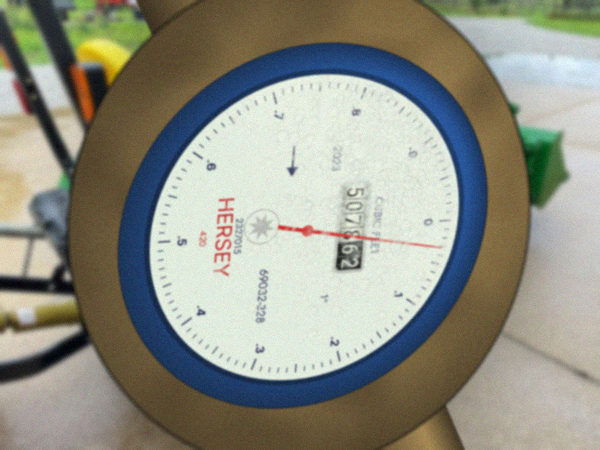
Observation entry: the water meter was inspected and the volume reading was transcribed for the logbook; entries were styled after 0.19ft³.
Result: 507862.03ft³
